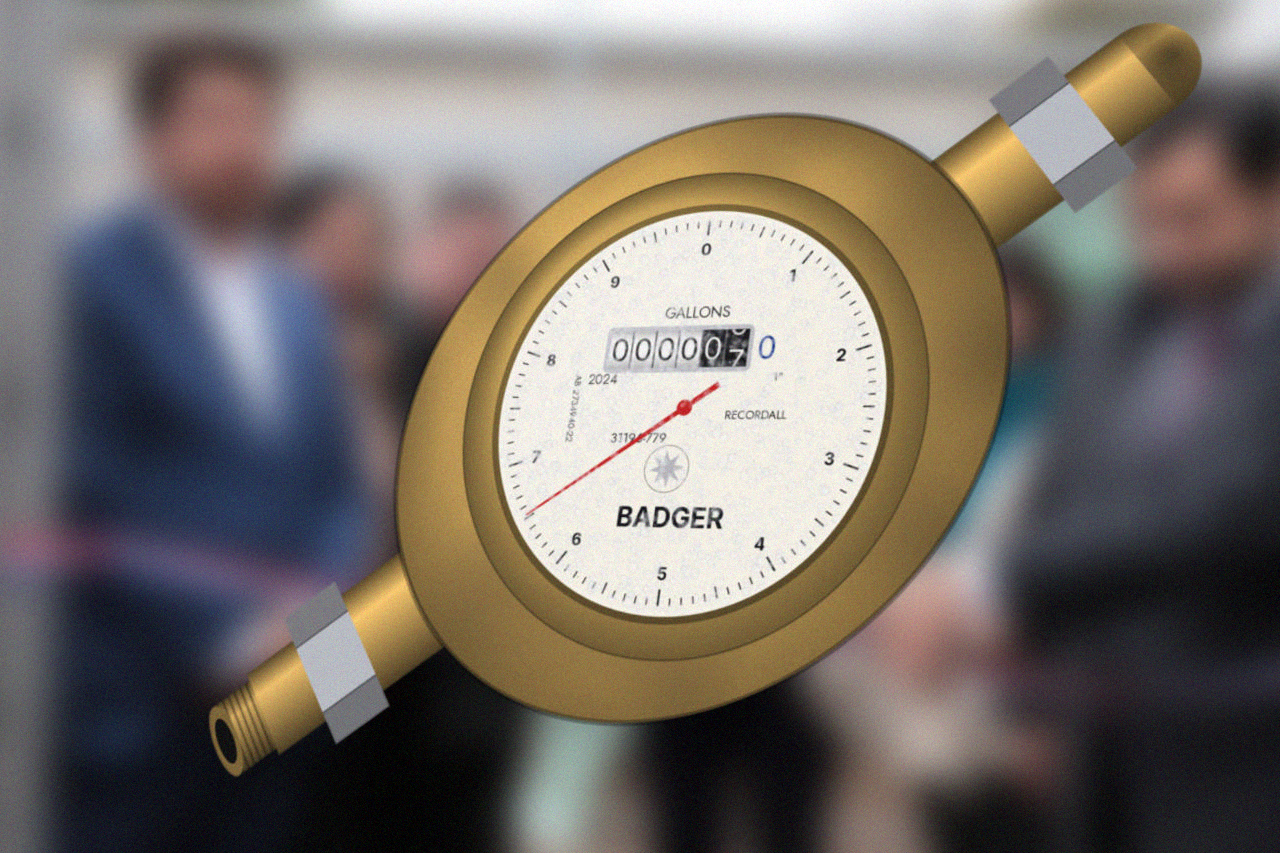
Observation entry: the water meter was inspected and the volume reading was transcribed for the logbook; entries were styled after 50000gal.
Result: 66.5gal
